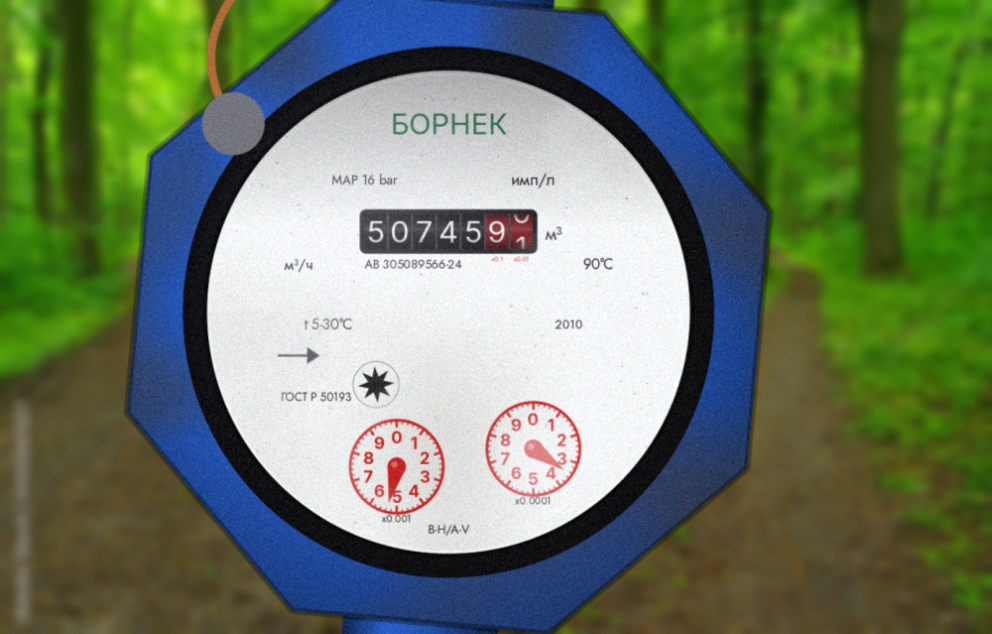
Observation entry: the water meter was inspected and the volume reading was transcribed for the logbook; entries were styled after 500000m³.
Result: 50745.9053m³
